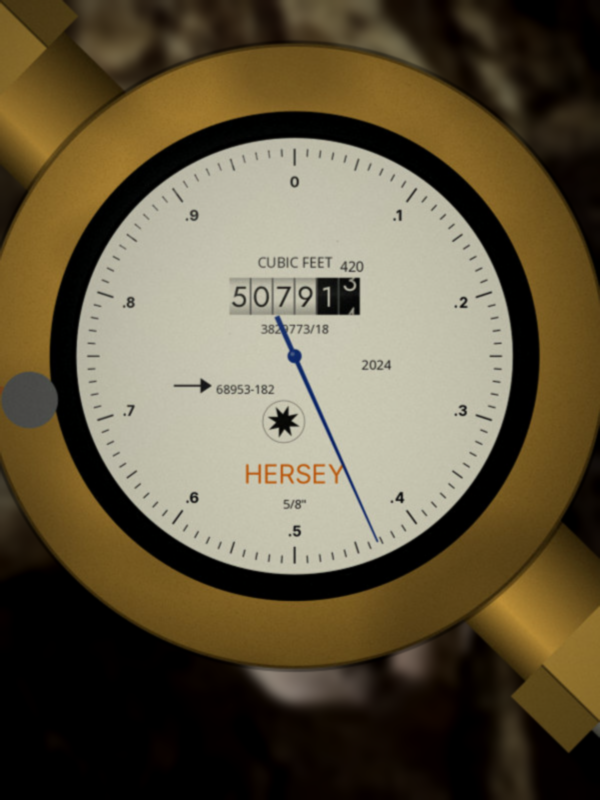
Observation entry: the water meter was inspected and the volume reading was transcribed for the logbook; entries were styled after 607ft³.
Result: 507913.43ft³
